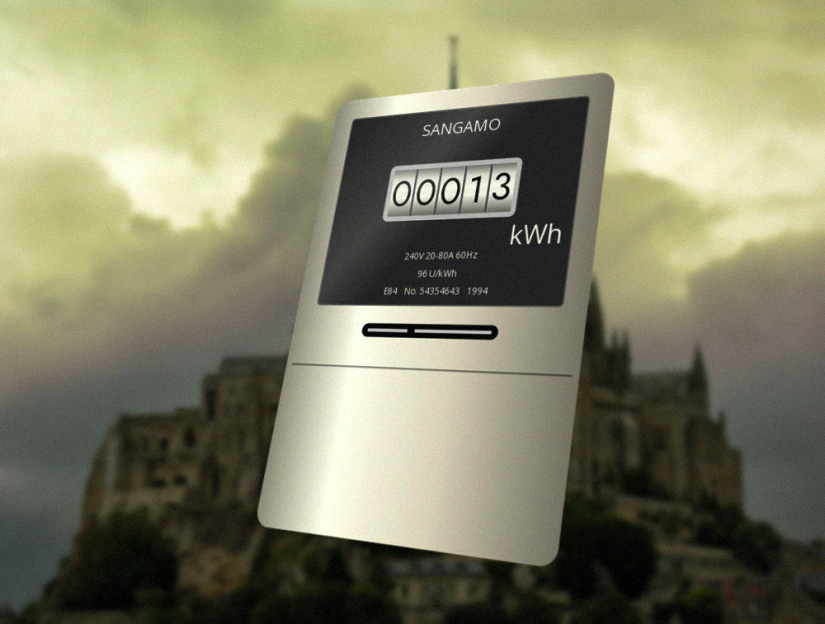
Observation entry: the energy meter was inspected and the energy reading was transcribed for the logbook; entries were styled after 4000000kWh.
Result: 13kWh
